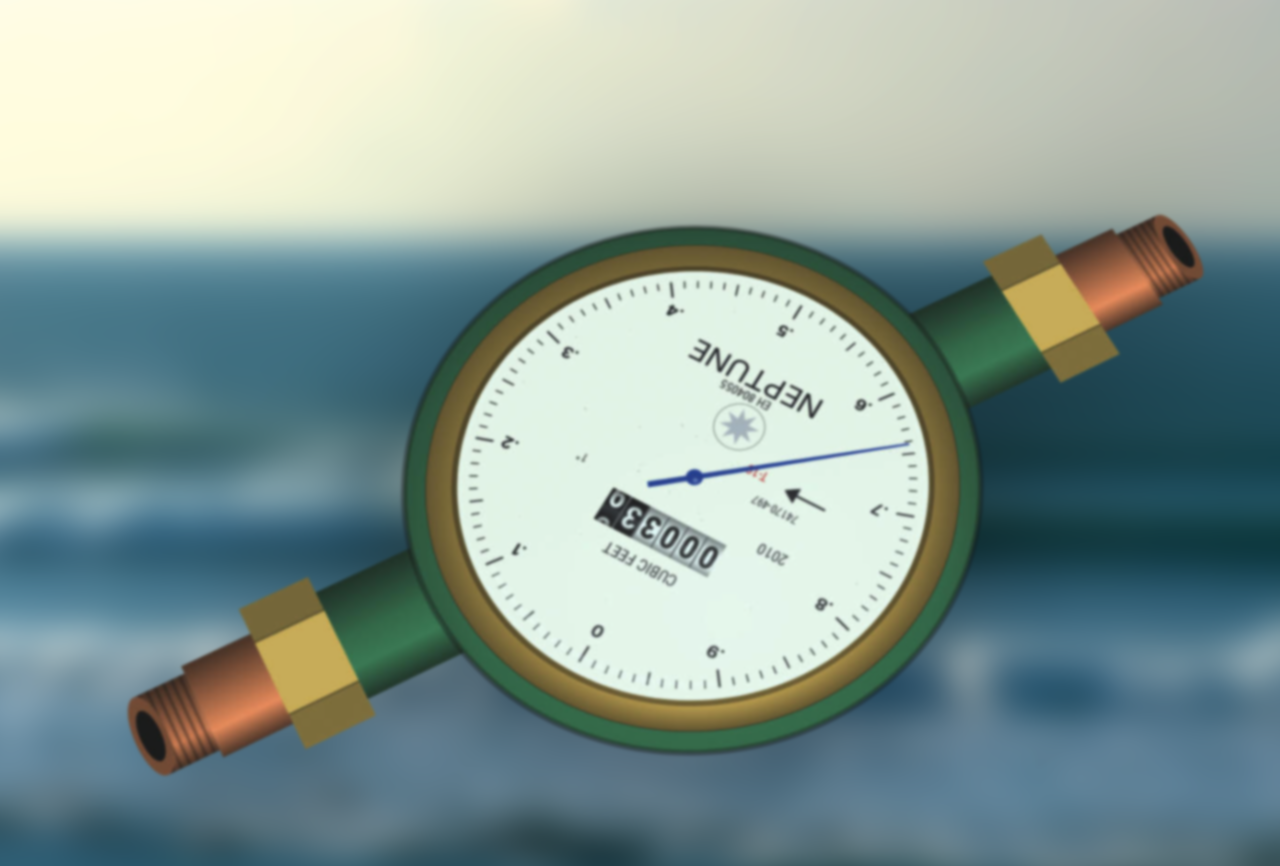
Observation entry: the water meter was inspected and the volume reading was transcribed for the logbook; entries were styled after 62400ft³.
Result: 338.64ft³
